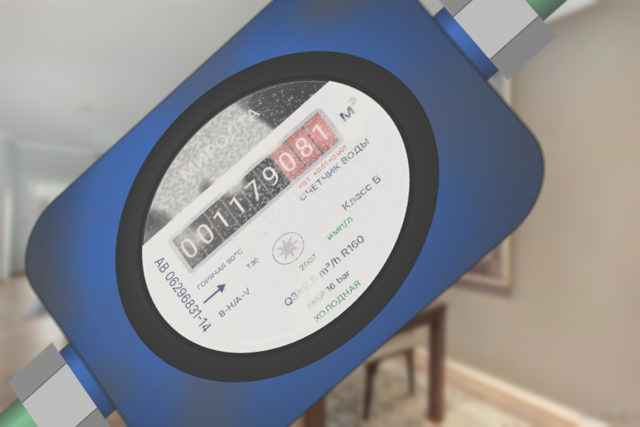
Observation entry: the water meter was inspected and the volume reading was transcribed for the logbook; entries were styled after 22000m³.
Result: 1179.081m³
